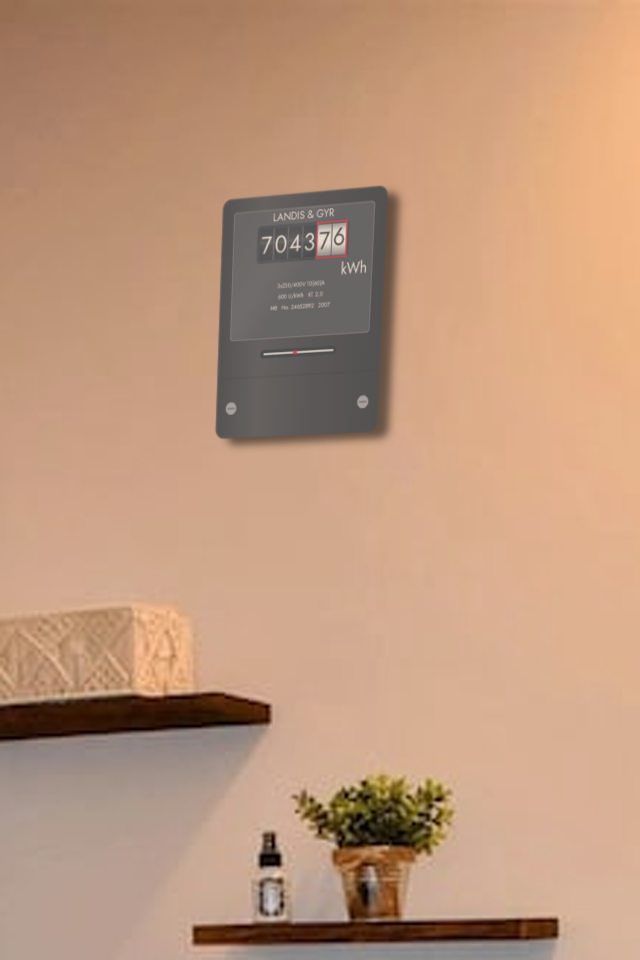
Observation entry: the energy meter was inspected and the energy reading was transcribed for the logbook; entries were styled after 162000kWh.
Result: 7043.76kWh
